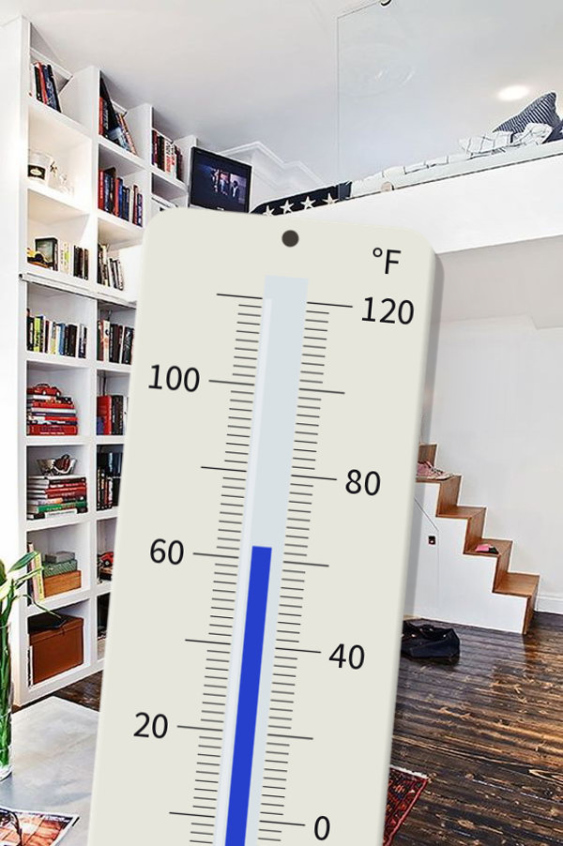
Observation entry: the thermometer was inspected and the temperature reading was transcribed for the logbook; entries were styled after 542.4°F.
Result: 63°F
